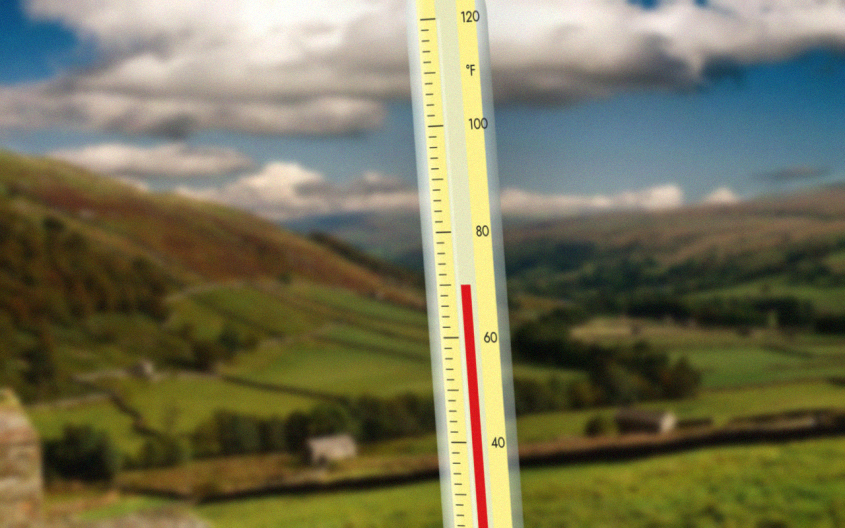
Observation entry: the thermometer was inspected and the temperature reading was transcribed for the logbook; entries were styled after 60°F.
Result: 70°F
